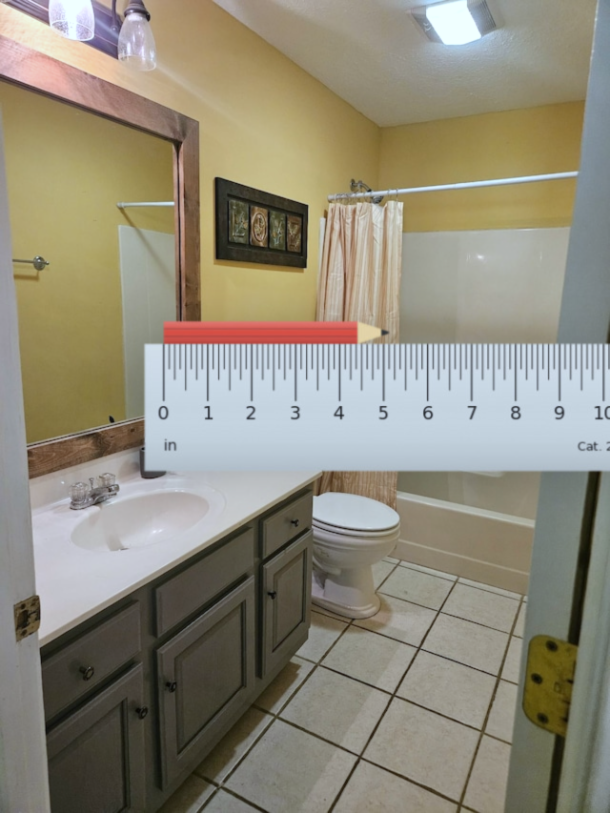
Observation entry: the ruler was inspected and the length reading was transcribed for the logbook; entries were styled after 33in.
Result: 5.125in
